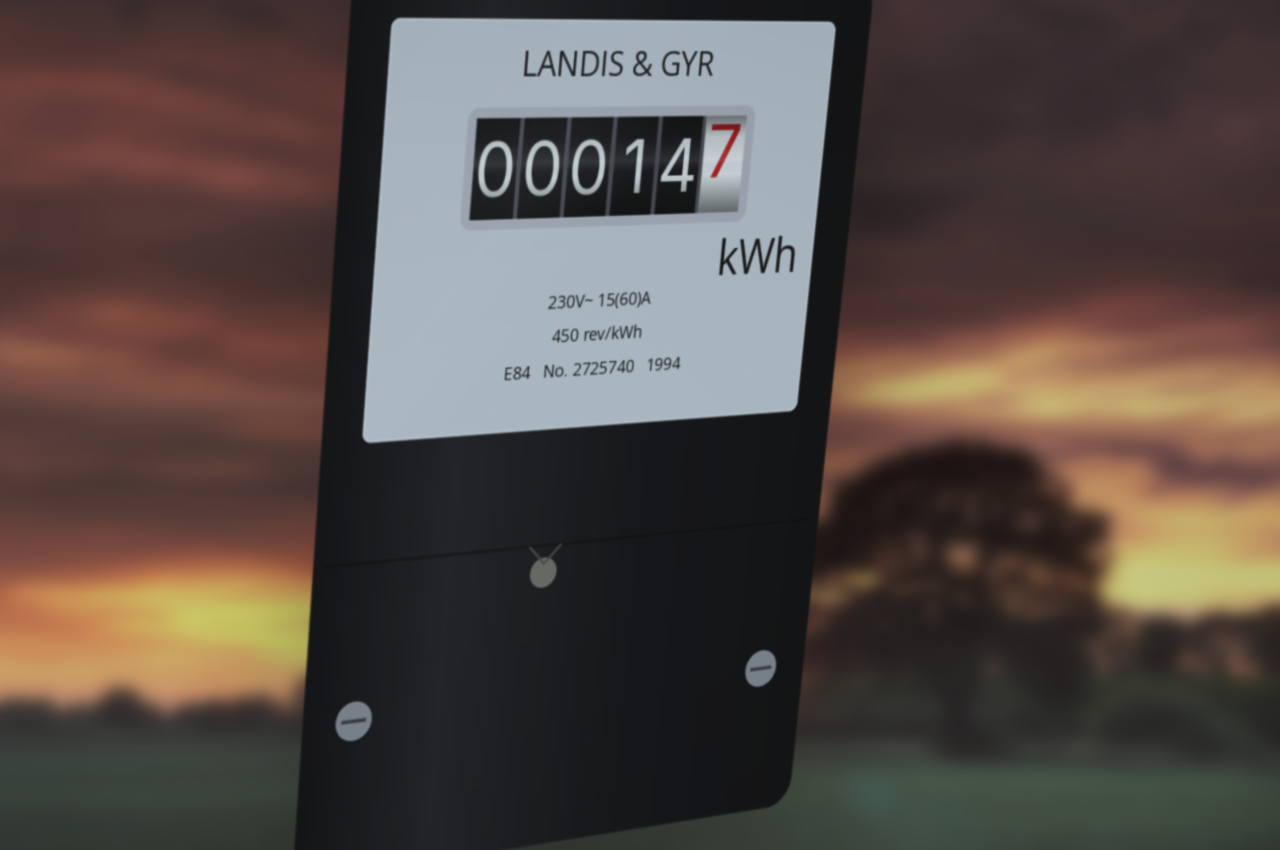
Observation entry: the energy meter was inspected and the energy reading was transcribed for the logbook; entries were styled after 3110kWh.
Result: 14.7kWh
